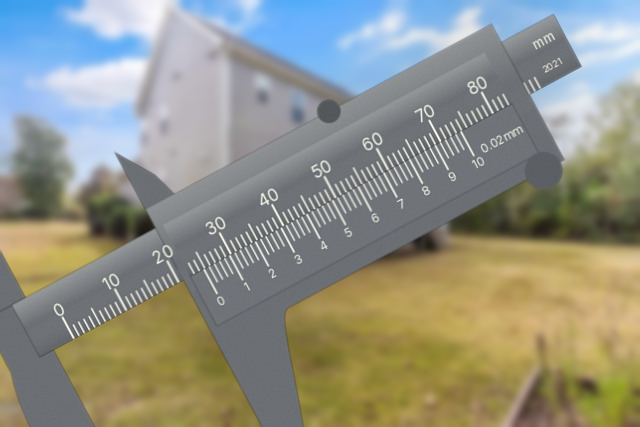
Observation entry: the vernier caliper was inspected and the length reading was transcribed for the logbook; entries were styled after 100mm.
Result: 24.8mm
